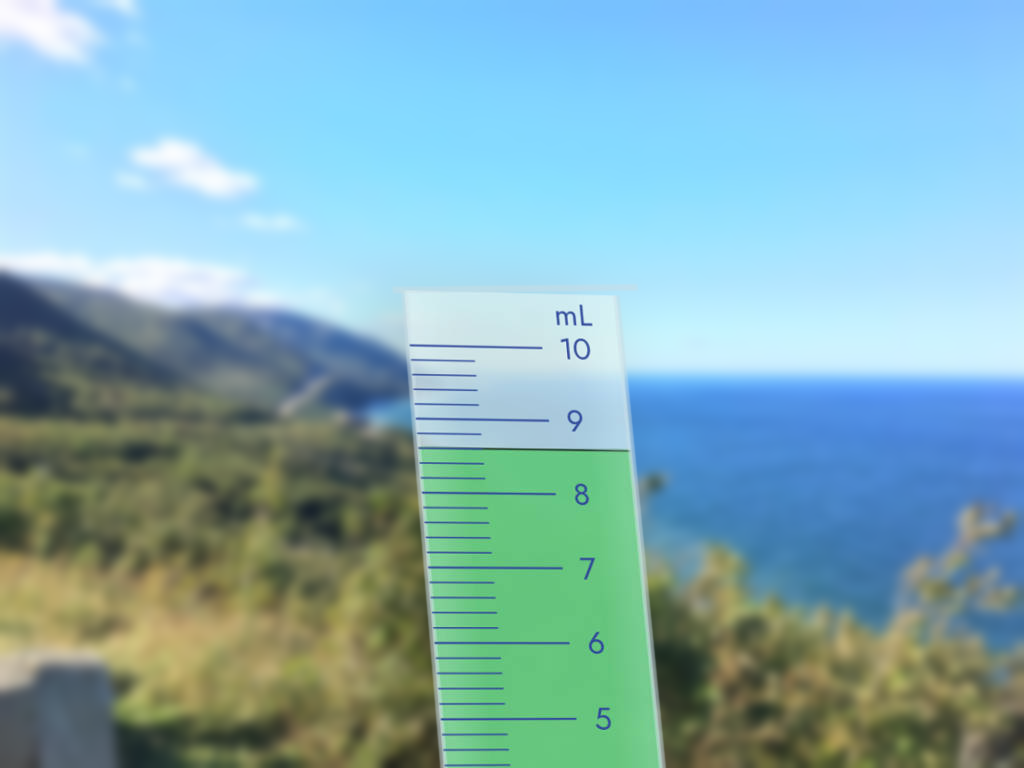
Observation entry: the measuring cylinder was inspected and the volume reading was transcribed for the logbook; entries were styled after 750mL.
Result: 8.6mL
